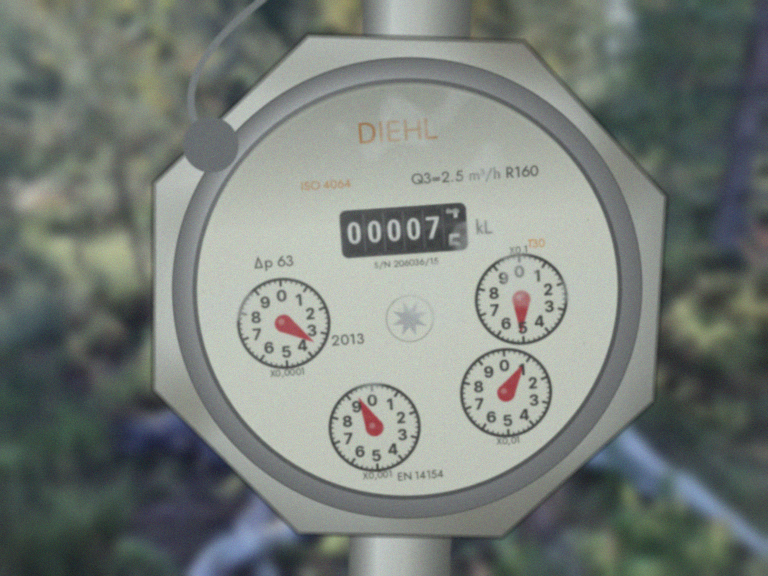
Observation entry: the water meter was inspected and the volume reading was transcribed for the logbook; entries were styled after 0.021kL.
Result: 74.5093kL
